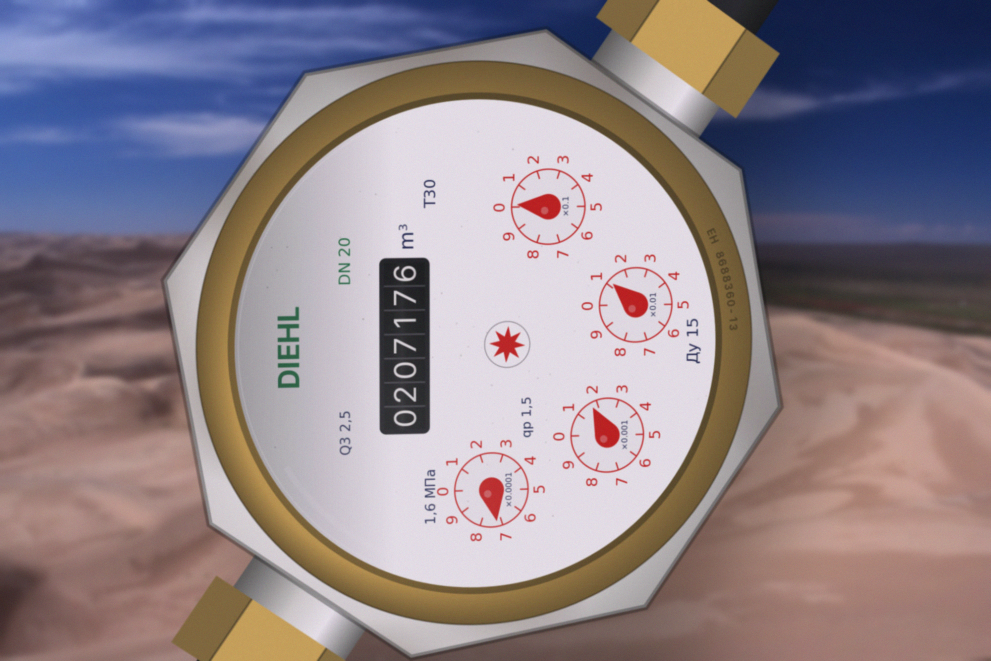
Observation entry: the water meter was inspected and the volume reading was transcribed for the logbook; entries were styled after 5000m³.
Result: 207176.0117m³
